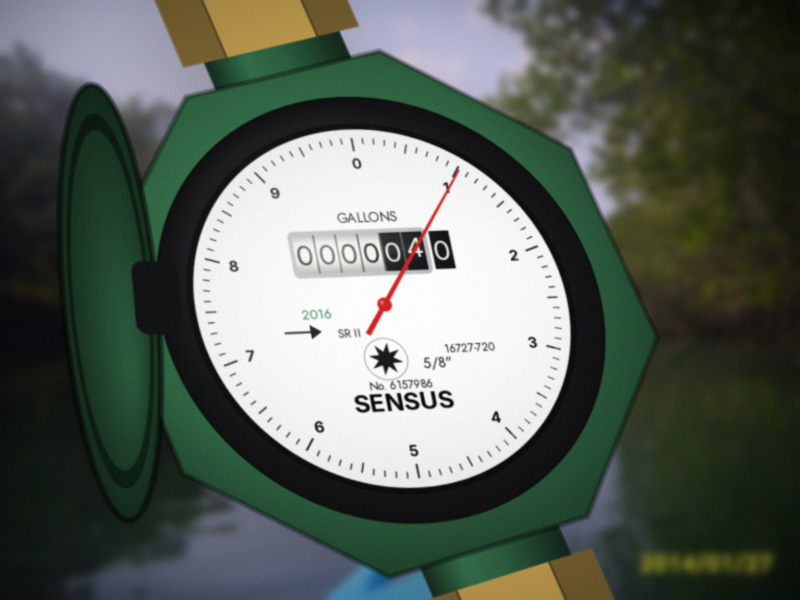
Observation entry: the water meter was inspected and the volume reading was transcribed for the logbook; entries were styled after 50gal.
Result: 41.0gal
